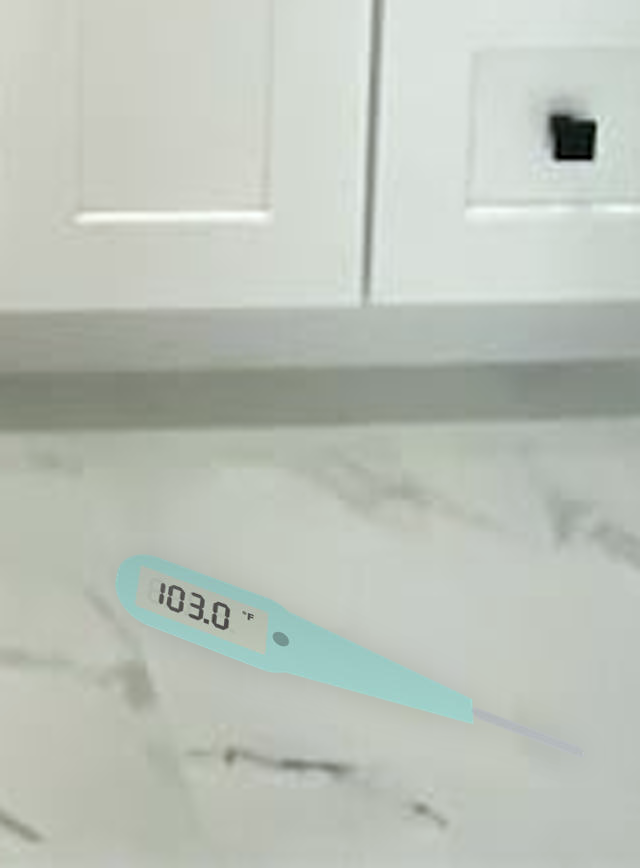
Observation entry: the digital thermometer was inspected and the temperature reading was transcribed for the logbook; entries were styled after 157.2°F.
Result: 103.0°F
